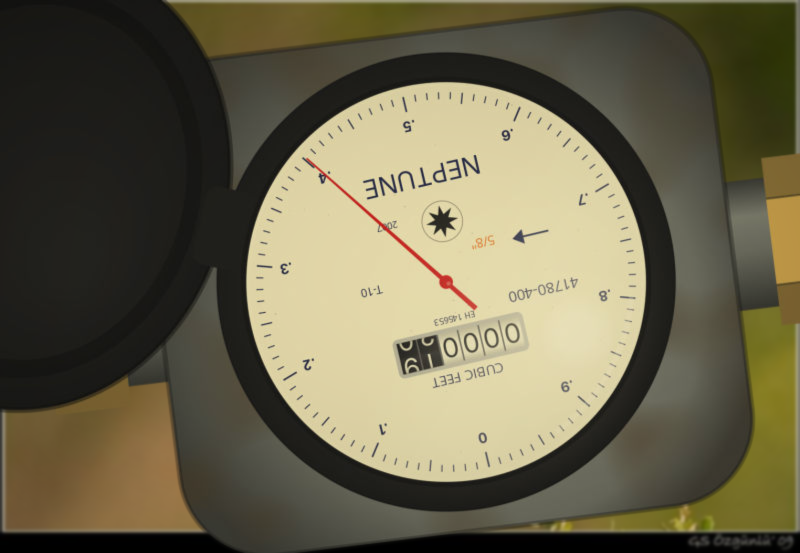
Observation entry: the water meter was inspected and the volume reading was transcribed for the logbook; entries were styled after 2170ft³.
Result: 19.40ft³
